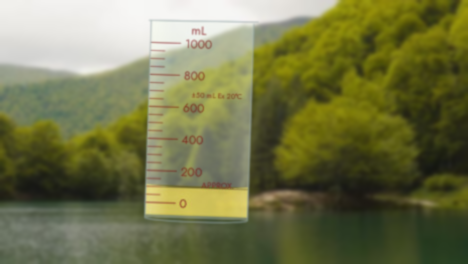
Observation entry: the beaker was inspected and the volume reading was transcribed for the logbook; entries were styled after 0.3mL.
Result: 100mL
